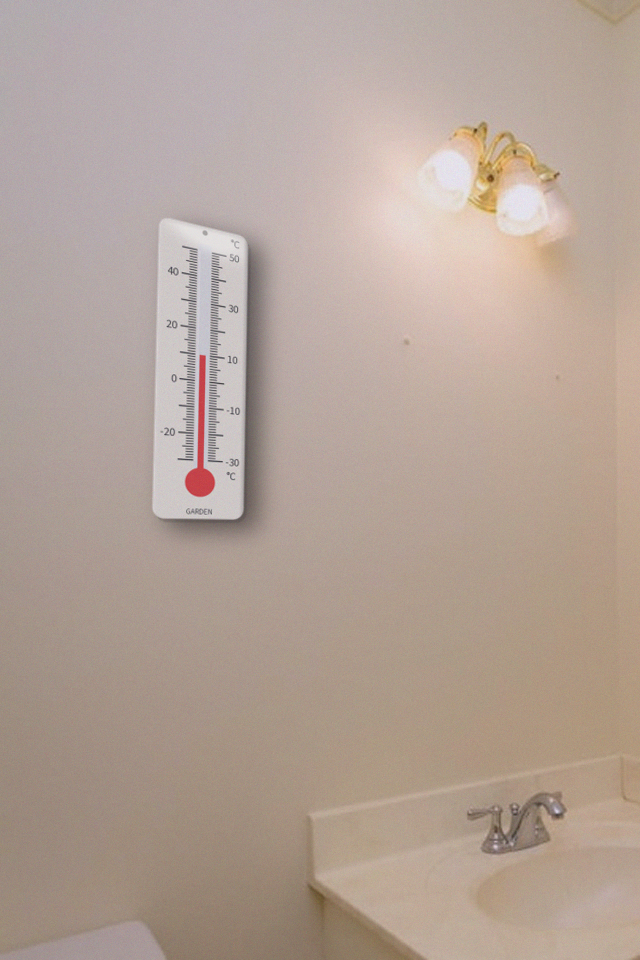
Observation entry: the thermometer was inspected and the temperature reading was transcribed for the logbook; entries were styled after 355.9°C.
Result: 10°C
